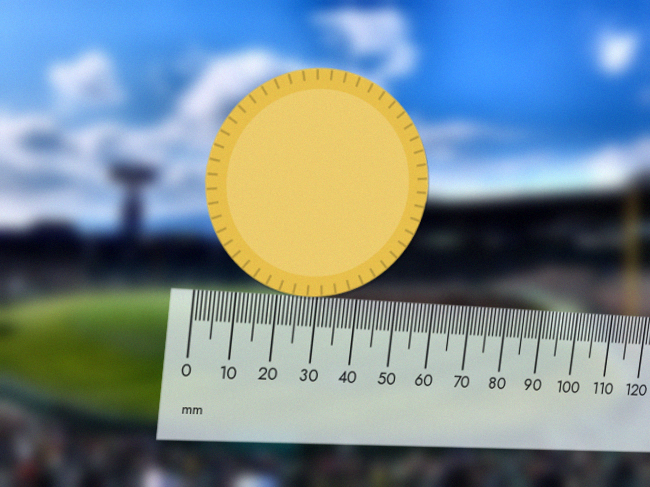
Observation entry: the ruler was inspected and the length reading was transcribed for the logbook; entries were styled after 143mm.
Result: 55mm
